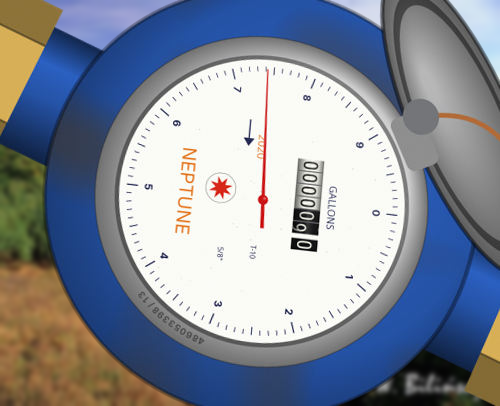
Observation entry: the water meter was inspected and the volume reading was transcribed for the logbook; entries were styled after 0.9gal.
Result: 87.4gal
